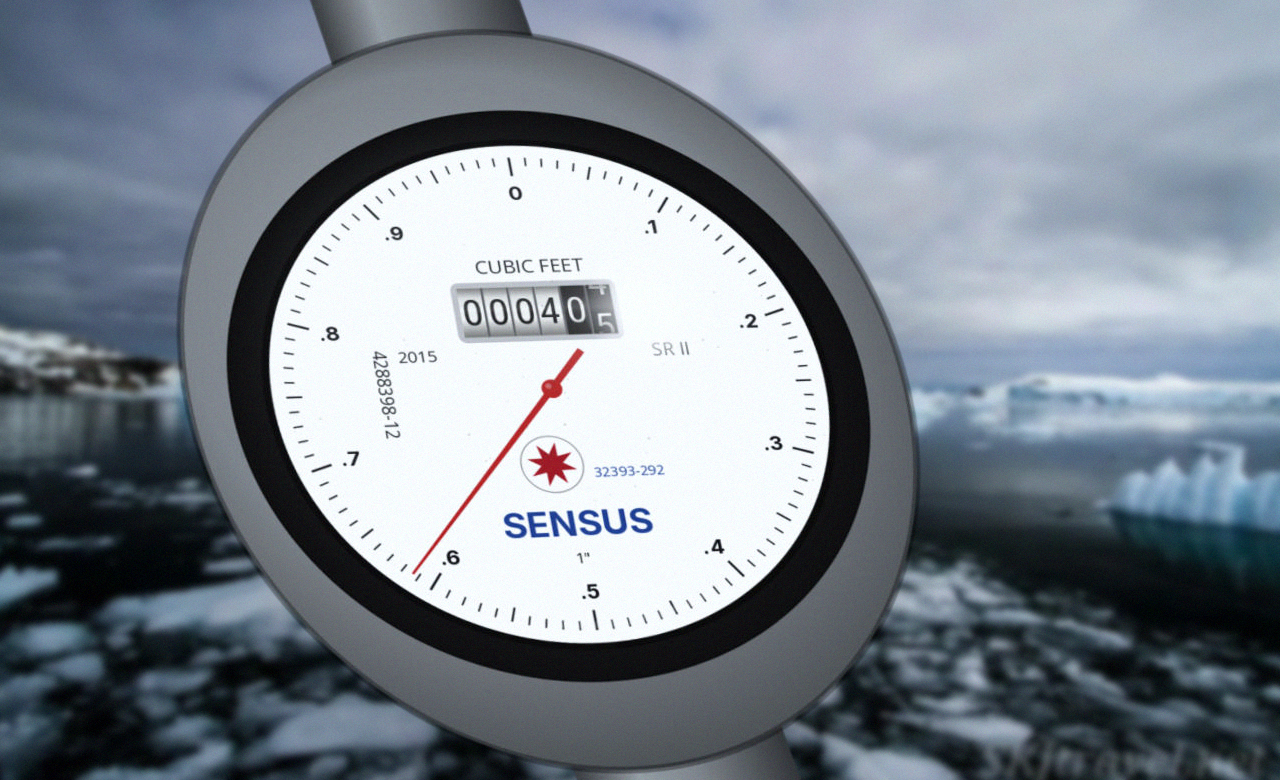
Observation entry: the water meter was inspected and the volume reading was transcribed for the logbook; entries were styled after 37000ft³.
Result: 404.61ft³
